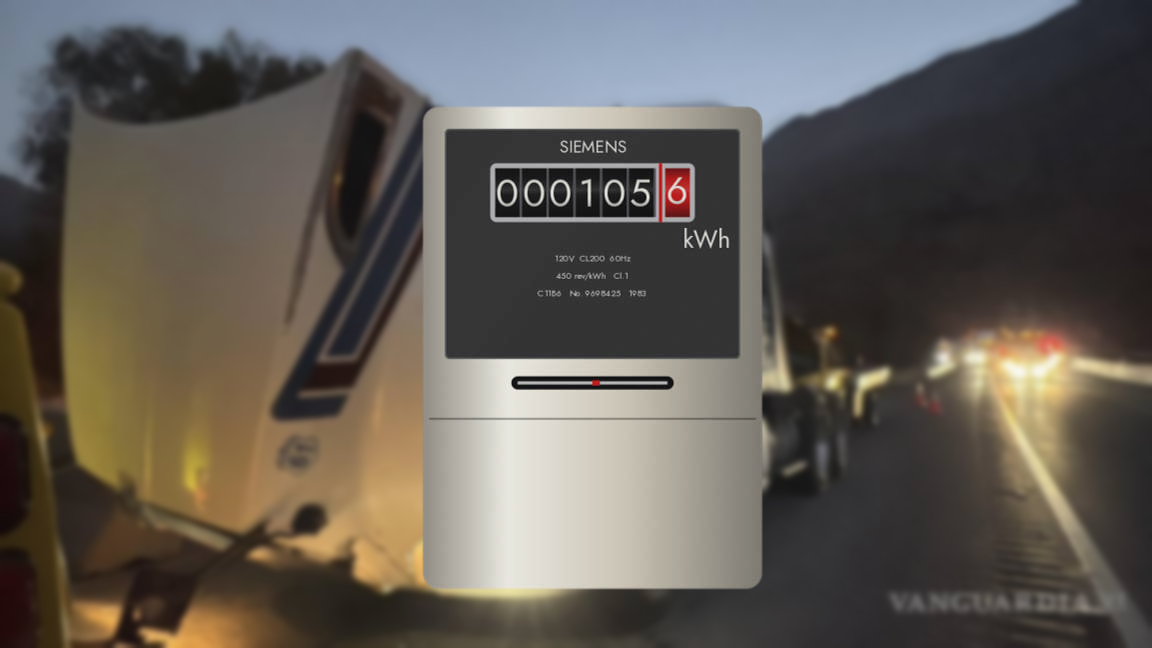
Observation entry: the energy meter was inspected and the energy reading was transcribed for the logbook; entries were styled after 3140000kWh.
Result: 105.6kWh
